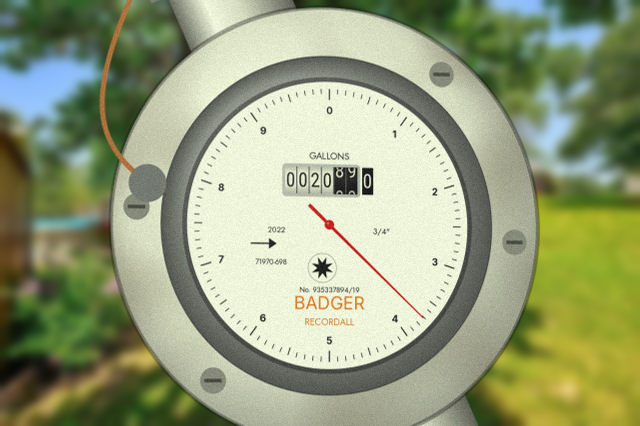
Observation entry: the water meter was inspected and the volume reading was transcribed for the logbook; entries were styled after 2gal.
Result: 20893.7gal
